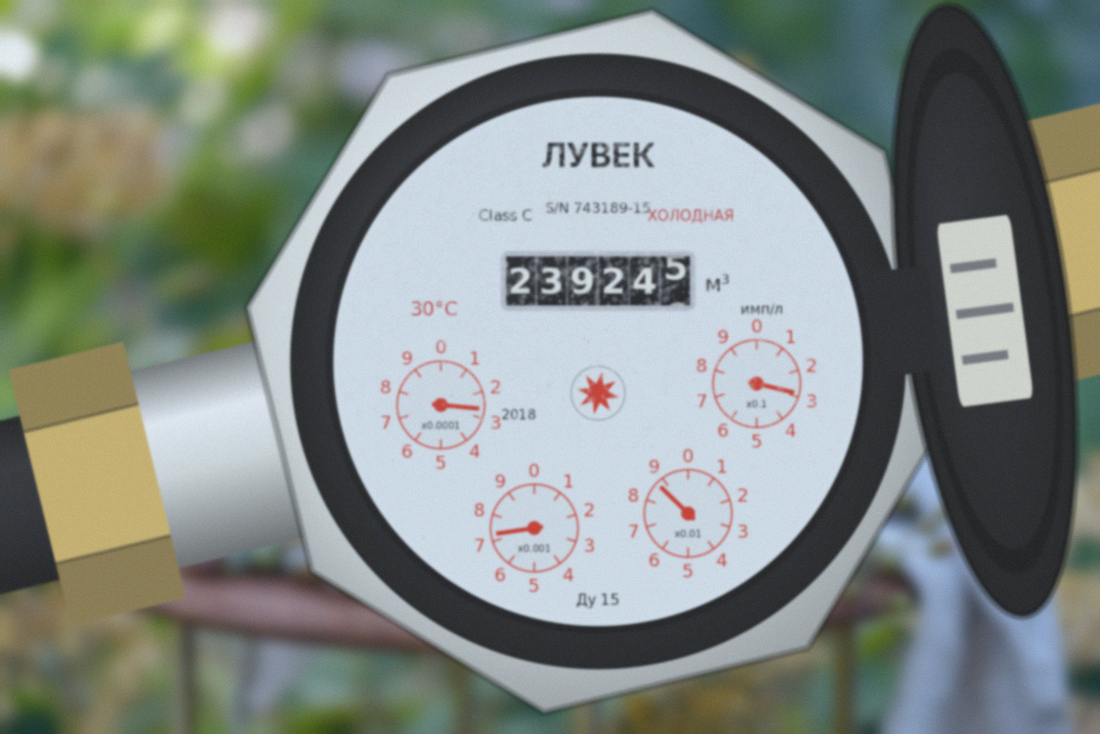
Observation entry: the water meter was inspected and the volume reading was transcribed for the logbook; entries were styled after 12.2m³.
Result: 239245.2872m³
